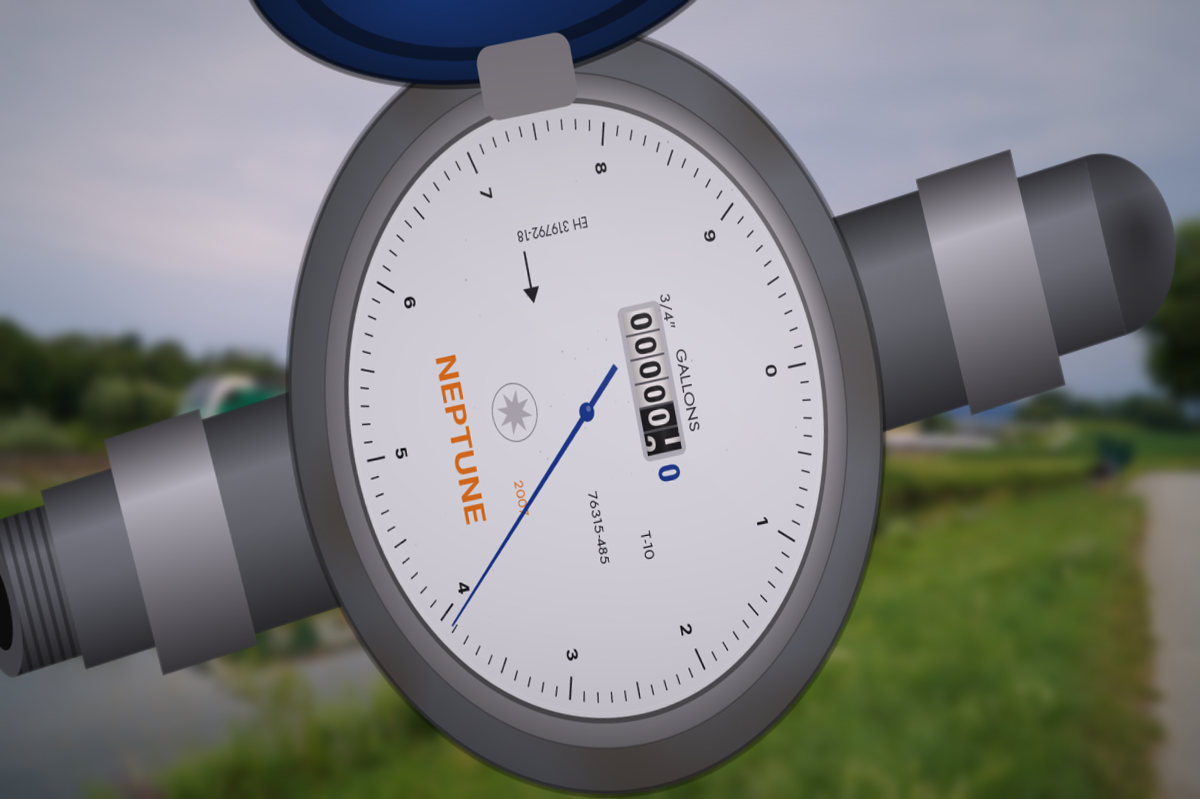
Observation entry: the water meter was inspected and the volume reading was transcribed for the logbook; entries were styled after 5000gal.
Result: 13.9gal
